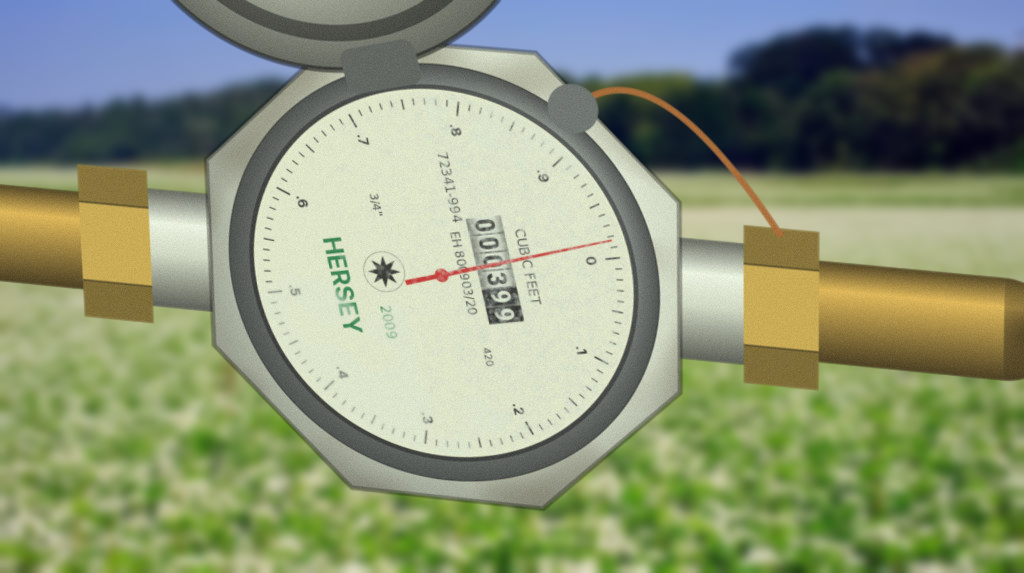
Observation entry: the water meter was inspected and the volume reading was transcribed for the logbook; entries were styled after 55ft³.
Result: 398.98ft³
